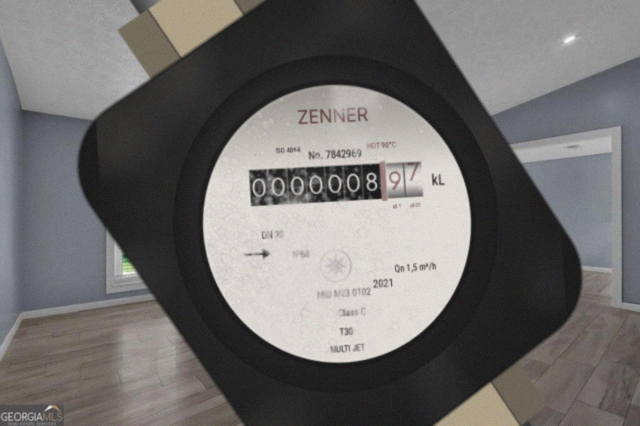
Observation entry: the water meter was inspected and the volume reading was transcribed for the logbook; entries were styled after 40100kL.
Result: 8.97kL
